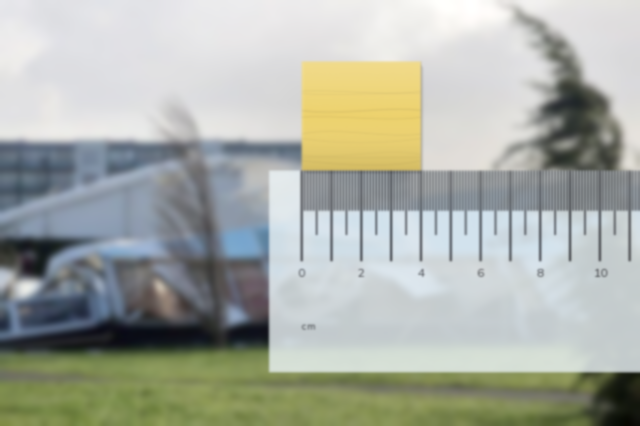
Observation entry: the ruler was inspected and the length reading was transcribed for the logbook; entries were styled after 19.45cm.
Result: 4cm
